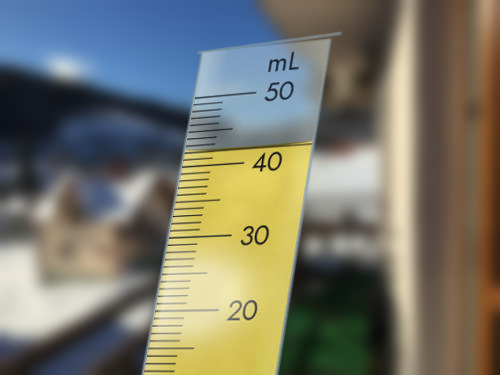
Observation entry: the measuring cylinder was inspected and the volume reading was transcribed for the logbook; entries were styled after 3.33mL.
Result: 42mL
